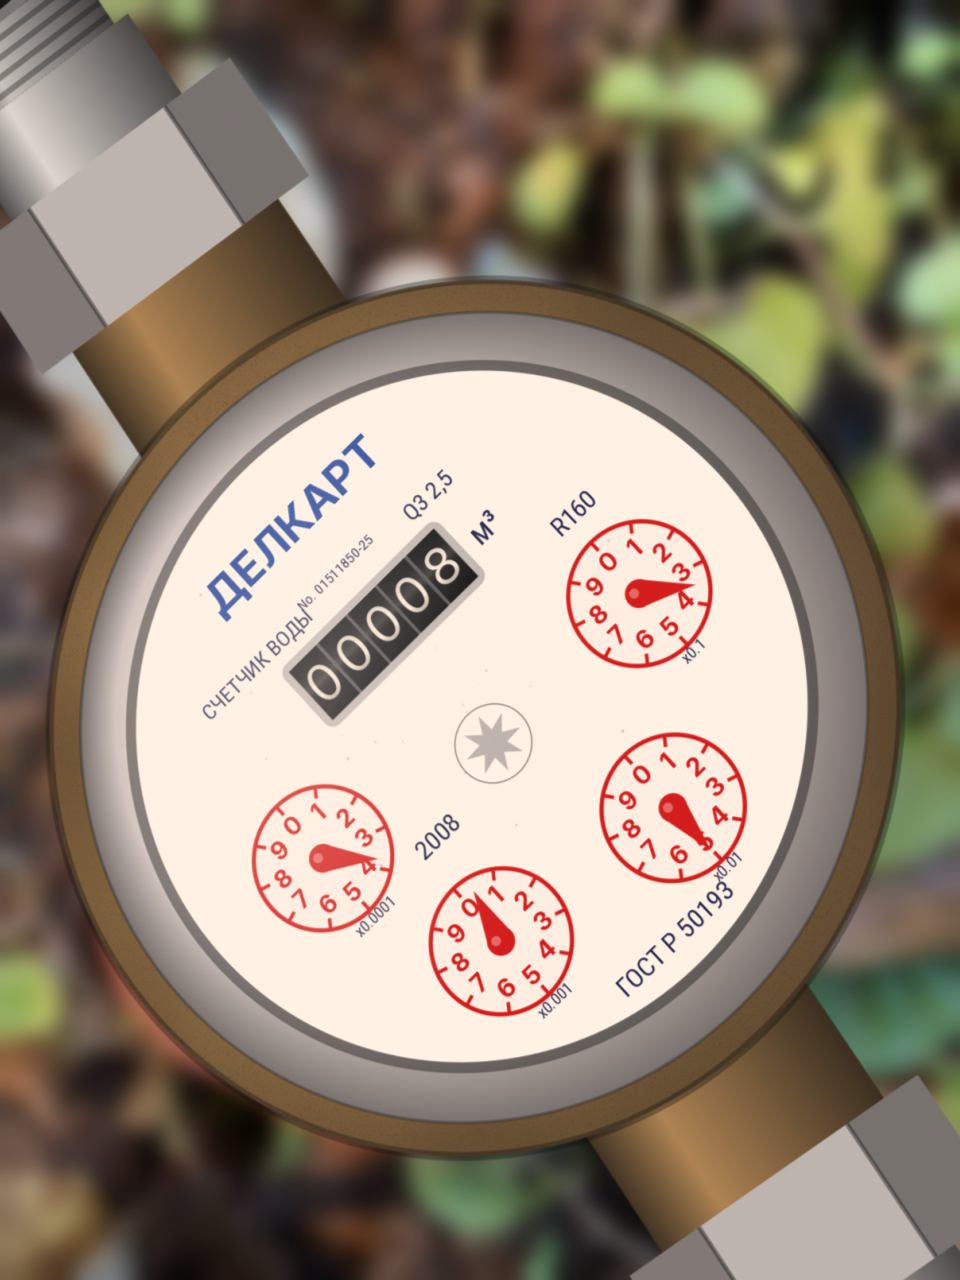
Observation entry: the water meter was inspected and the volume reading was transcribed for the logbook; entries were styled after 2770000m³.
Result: 8.3503m³
